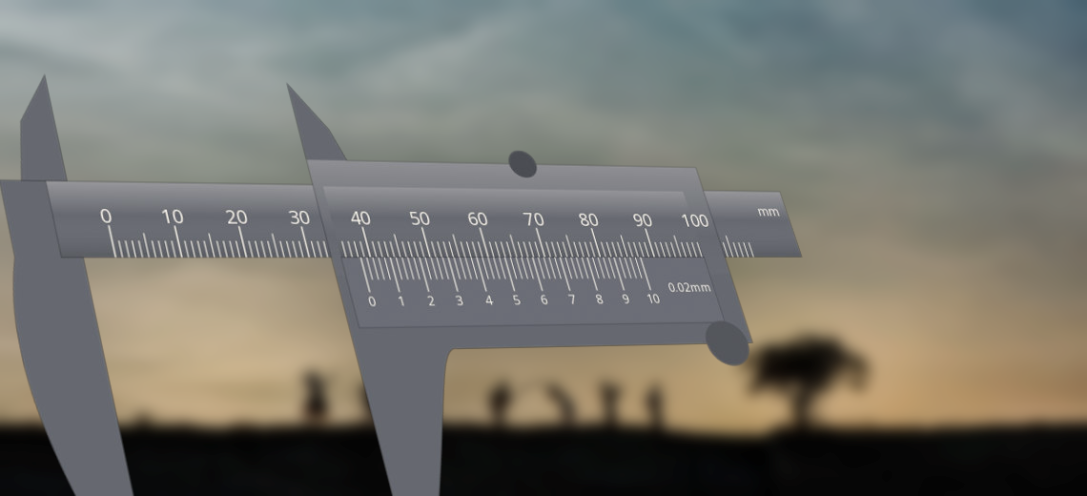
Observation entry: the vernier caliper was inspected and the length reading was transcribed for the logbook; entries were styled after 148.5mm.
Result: 38.4mm
